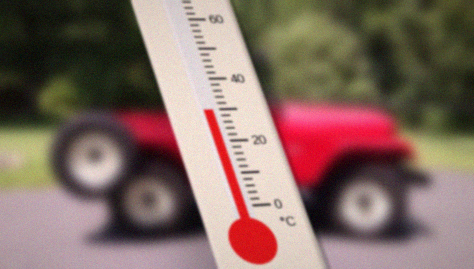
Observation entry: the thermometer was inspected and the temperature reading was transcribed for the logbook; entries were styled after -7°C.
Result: 30°C
